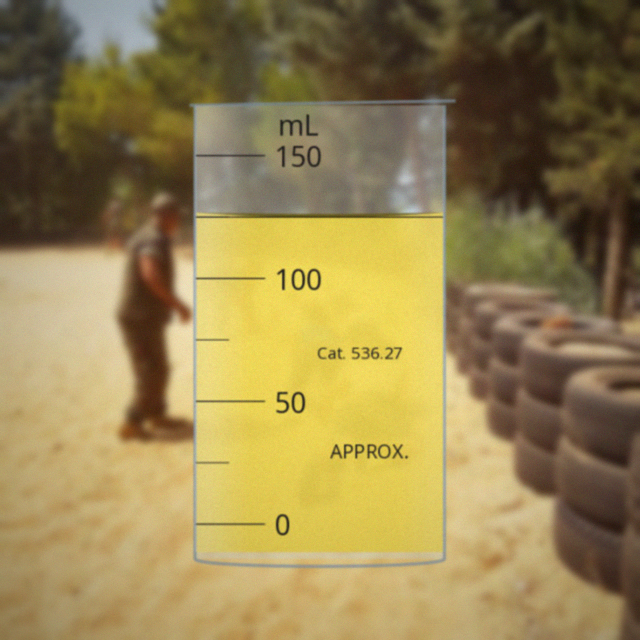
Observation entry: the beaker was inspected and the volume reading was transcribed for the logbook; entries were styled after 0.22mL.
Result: 125mL
